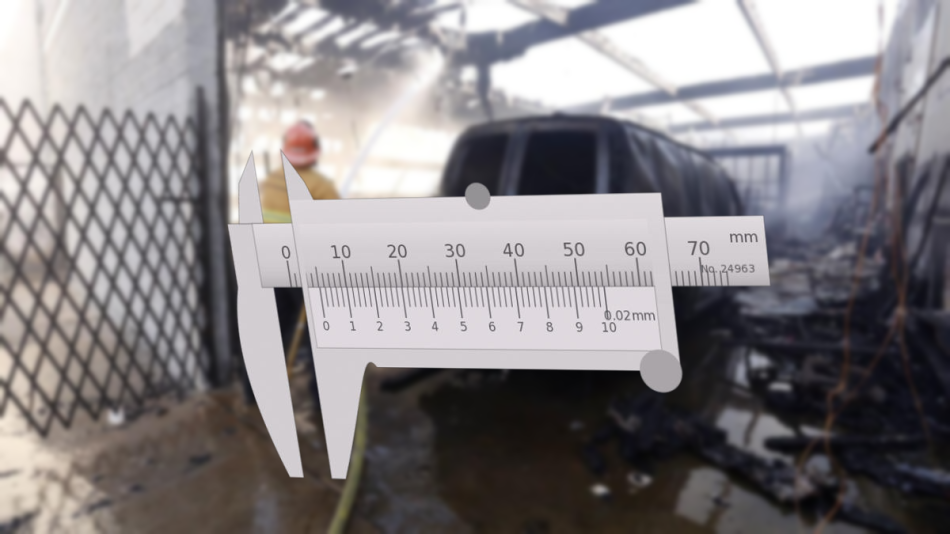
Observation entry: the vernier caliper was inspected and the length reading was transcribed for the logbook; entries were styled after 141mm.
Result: 5.2mm
